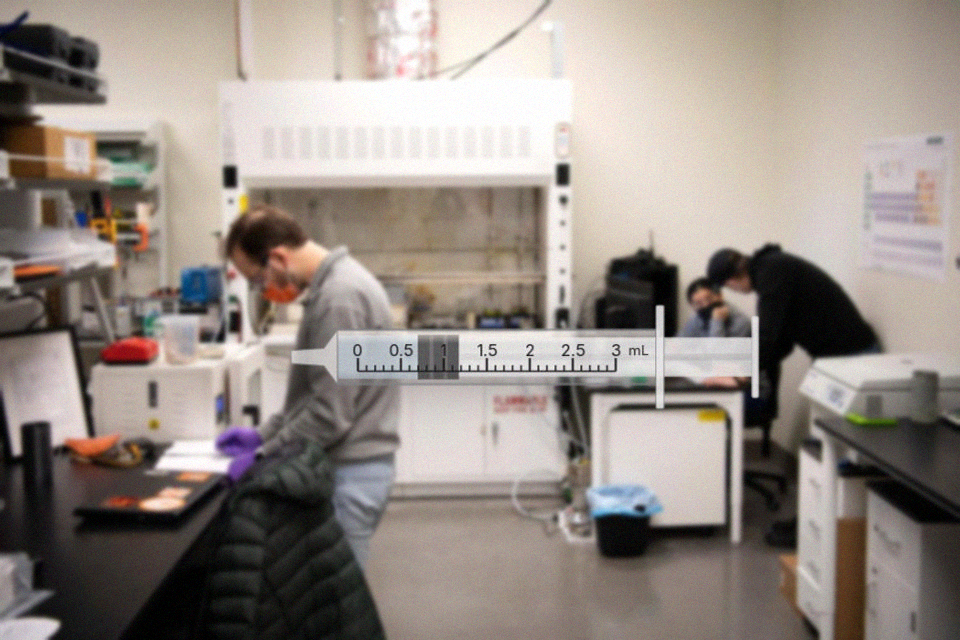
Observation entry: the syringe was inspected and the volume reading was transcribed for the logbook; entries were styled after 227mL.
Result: 0.7mL
